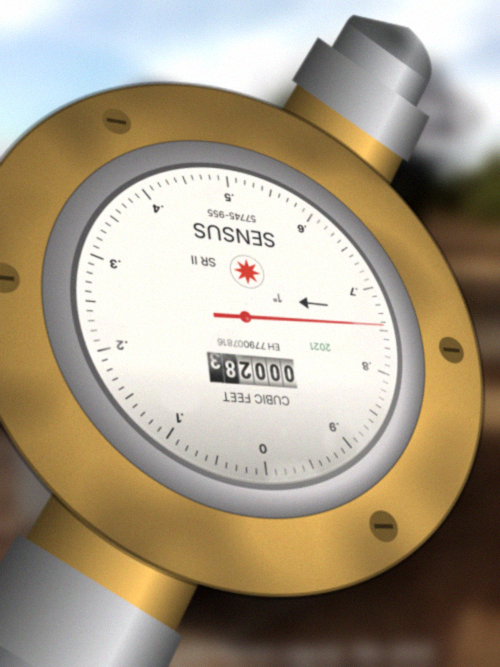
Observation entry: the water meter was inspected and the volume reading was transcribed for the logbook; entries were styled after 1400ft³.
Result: 282.74ft³
